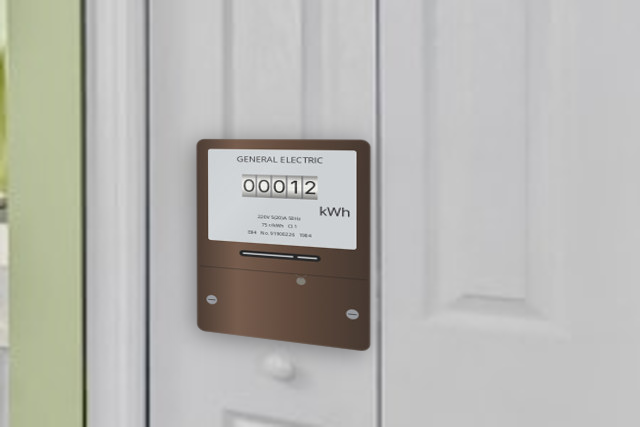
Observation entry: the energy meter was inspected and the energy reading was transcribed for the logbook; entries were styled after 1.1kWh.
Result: 12kWh
